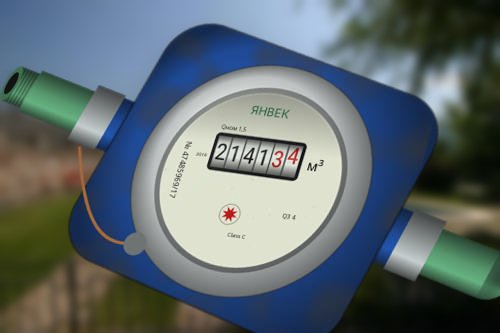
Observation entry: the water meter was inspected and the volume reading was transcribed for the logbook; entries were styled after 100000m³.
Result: 2141.34m³
